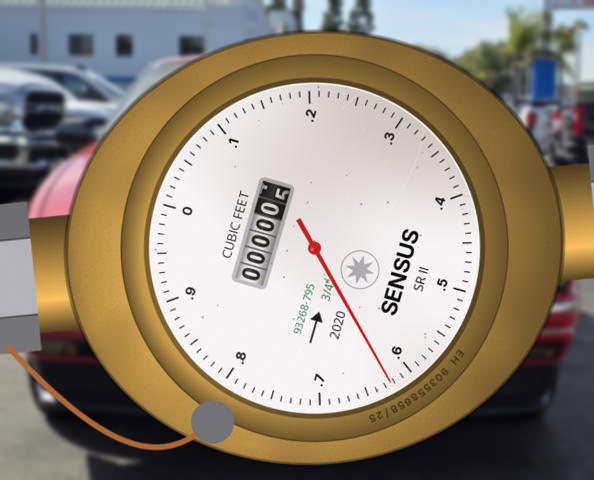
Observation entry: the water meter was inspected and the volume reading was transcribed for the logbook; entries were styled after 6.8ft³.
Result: 4.62ft³
